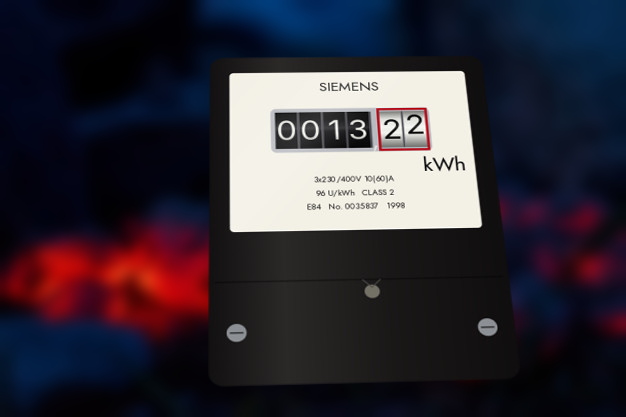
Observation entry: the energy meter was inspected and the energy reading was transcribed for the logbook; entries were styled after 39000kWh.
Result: 13.22kWh
